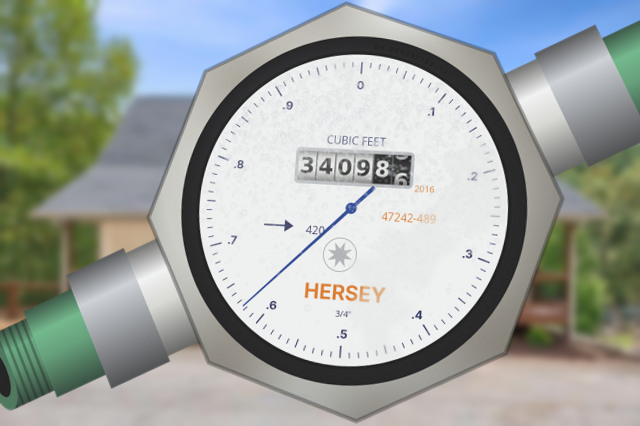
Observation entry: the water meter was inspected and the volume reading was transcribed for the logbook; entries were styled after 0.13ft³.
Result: 340985.62ft³
